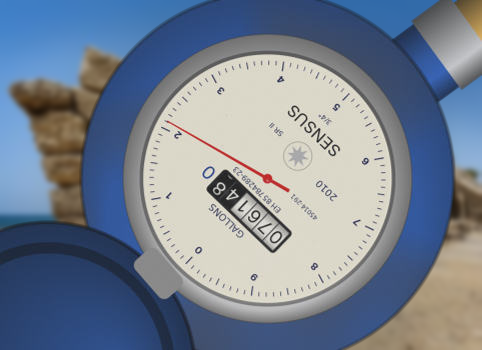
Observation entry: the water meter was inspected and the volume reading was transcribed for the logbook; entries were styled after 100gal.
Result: 761482.1gal
